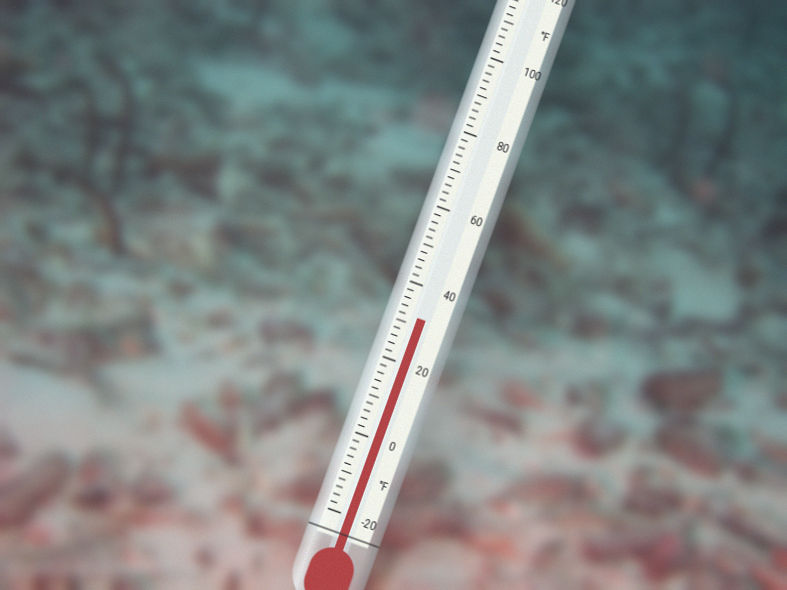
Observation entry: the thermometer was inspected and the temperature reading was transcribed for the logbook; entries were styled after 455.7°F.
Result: 32°F
